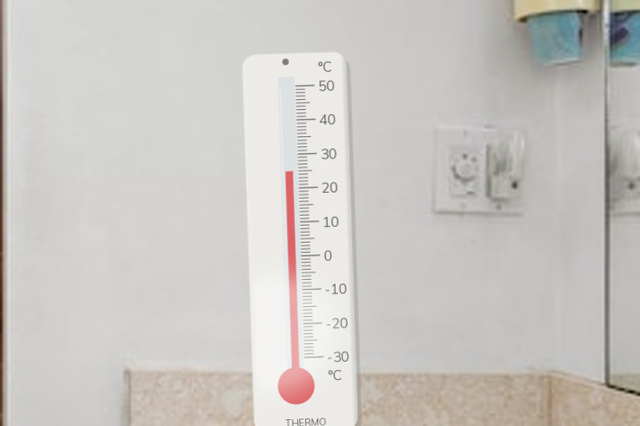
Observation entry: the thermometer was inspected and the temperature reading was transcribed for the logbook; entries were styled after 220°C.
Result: 25°C
